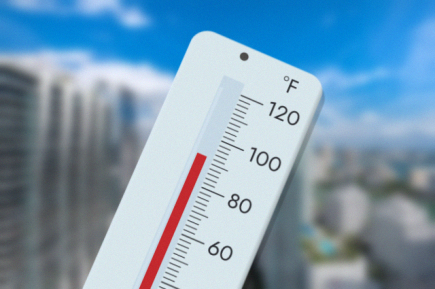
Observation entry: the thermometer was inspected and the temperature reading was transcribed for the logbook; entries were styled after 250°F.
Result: 92°F
